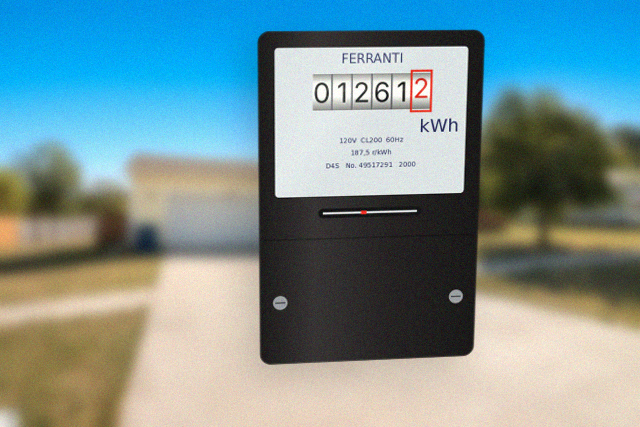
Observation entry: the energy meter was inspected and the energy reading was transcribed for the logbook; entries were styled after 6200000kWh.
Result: 1261.2kWh
